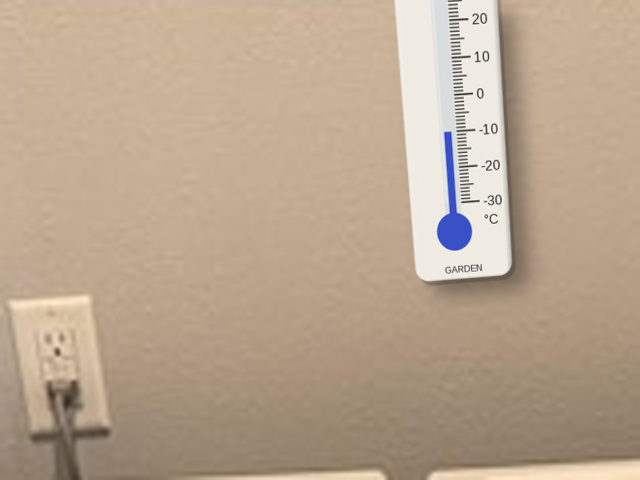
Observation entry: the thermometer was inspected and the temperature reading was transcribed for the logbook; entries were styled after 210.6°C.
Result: -10°C
